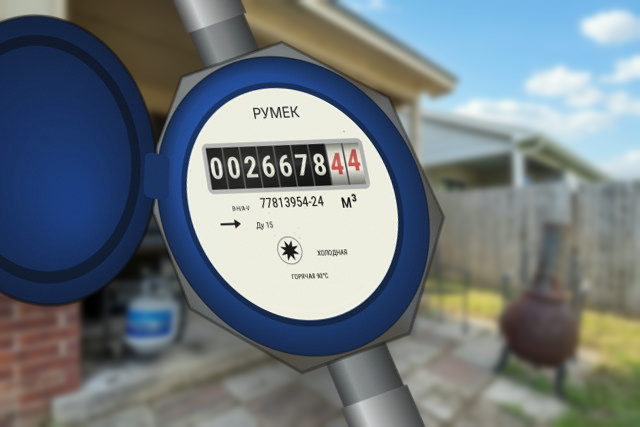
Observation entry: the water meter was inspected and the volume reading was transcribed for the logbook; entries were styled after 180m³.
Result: 26678.44m³
